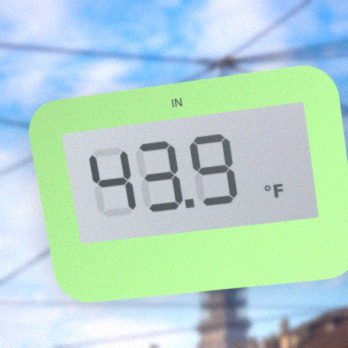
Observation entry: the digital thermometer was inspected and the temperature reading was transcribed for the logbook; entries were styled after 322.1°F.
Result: 43.9°F
